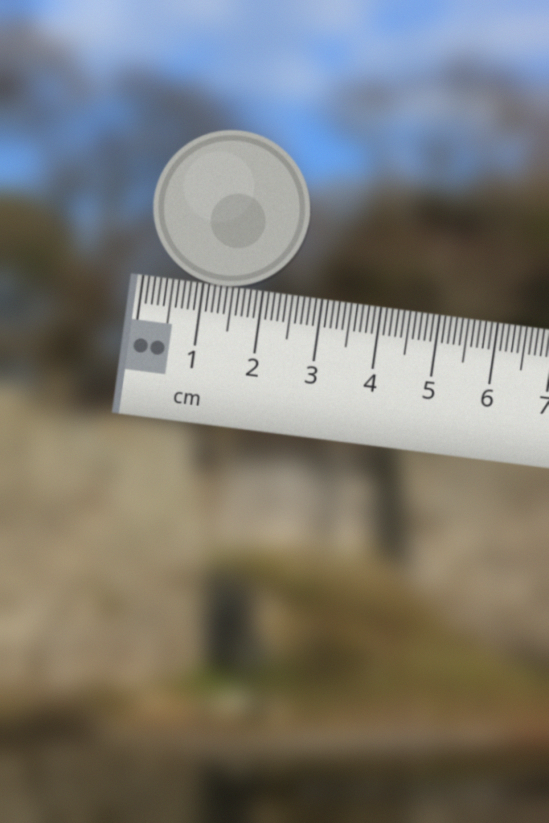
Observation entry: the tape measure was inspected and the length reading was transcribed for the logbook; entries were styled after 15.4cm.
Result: 2.6cm
